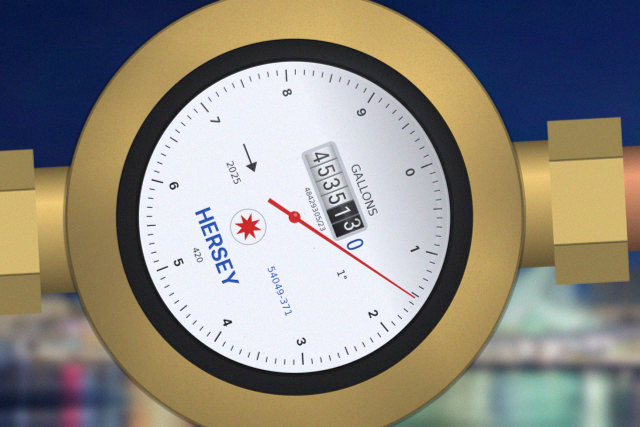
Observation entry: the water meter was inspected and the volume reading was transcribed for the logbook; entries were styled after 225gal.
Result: 4535131.5gal
